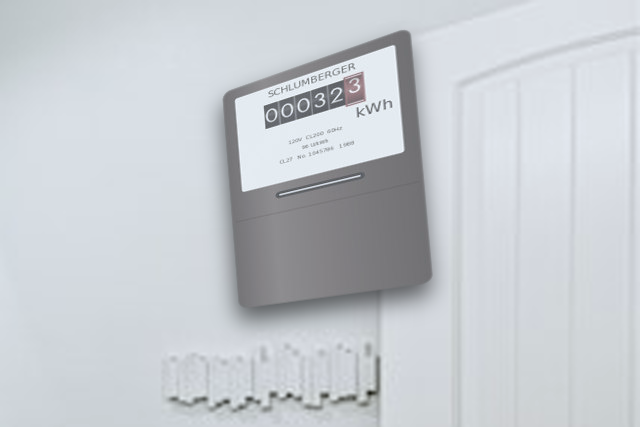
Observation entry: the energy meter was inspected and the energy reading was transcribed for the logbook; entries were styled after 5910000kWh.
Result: 32.3kWh
